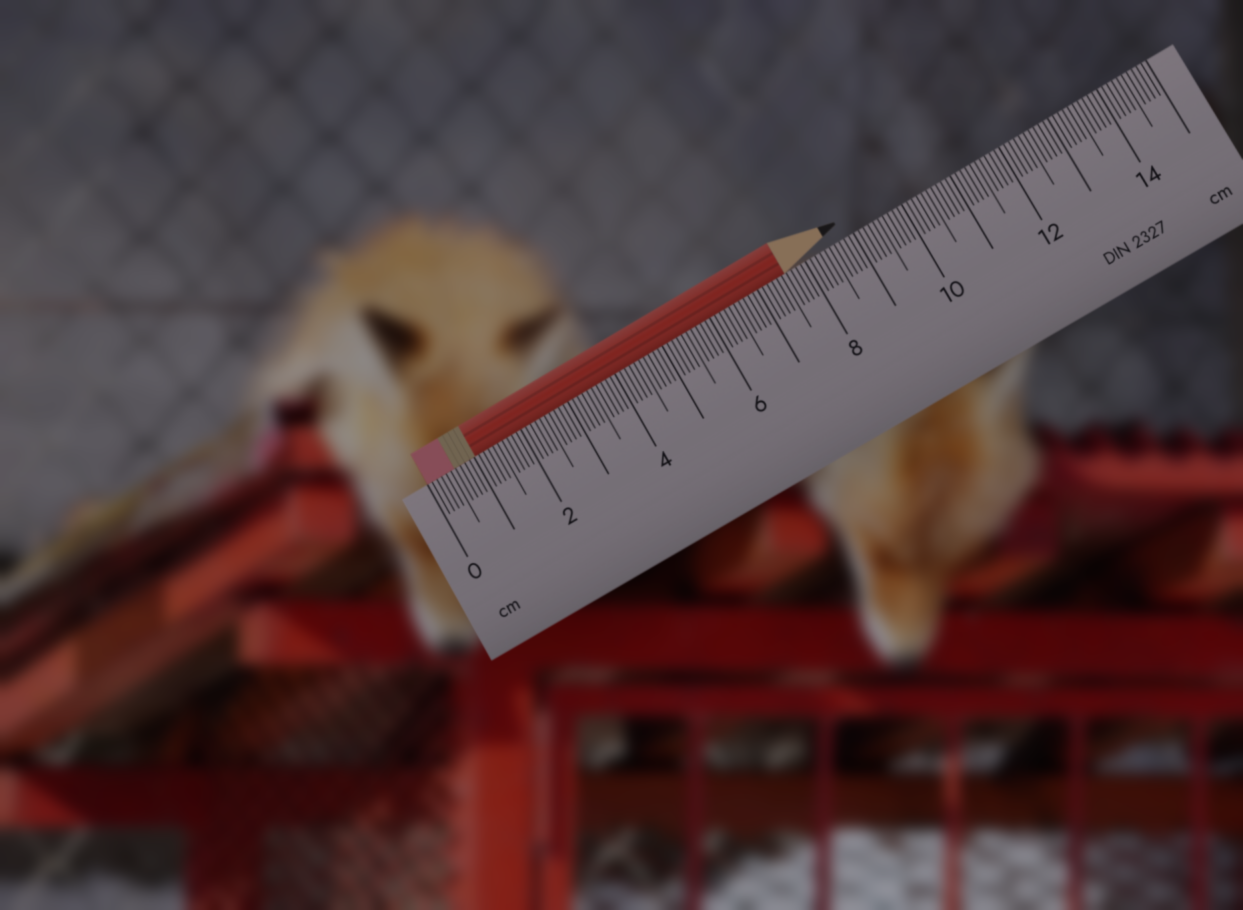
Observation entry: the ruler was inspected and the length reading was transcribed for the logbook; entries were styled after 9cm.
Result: 8.8cm
